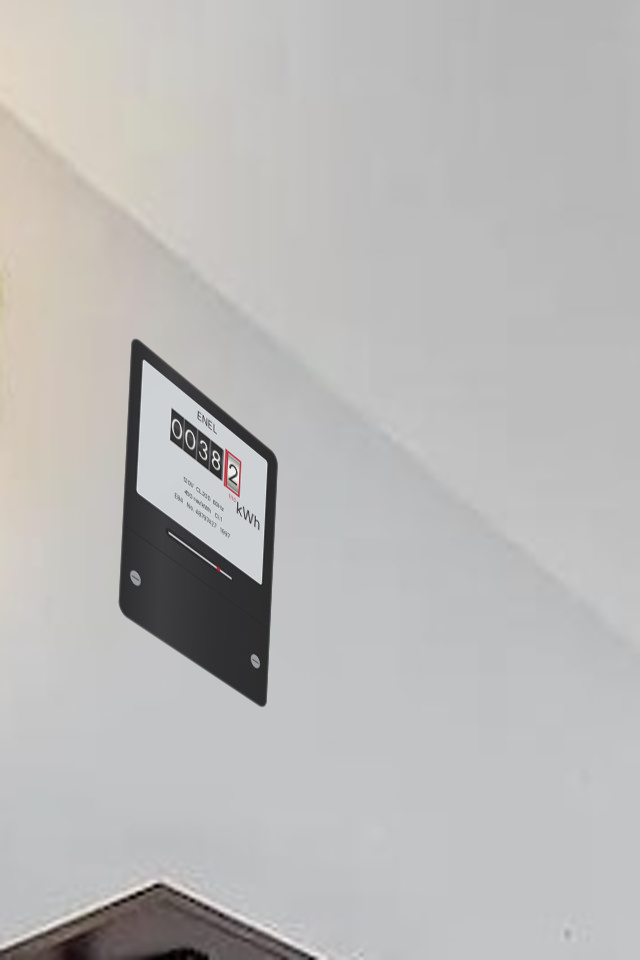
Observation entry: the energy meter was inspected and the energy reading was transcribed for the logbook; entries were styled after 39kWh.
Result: 38.2kWh
